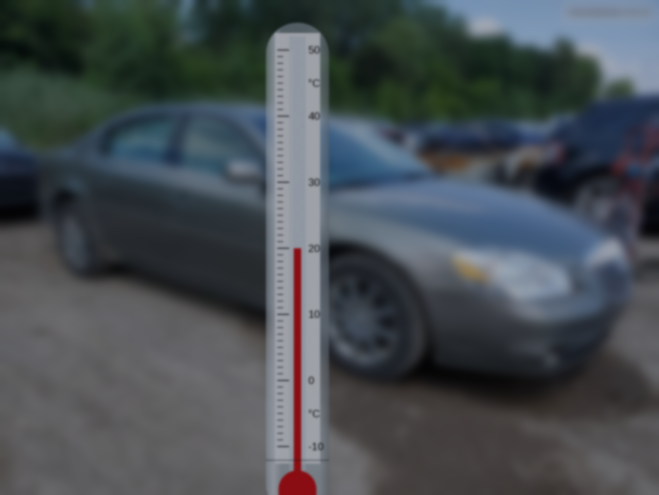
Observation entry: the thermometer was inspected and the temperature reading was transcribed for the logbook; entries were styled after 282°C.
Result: 20°C
